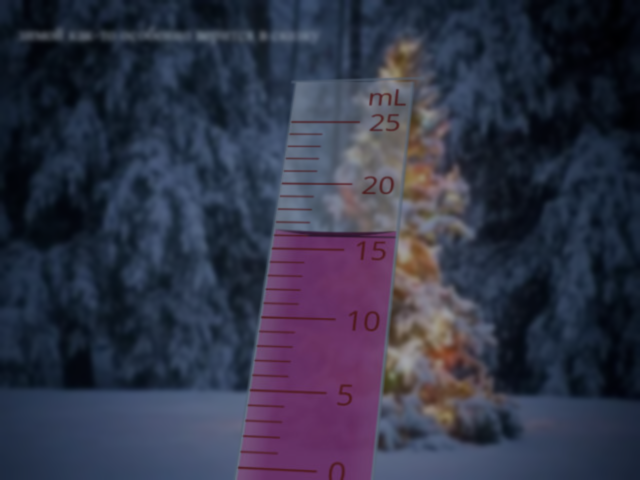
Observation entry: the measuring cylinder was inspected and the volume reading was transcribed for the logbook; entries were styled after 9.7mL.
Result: 16mL
